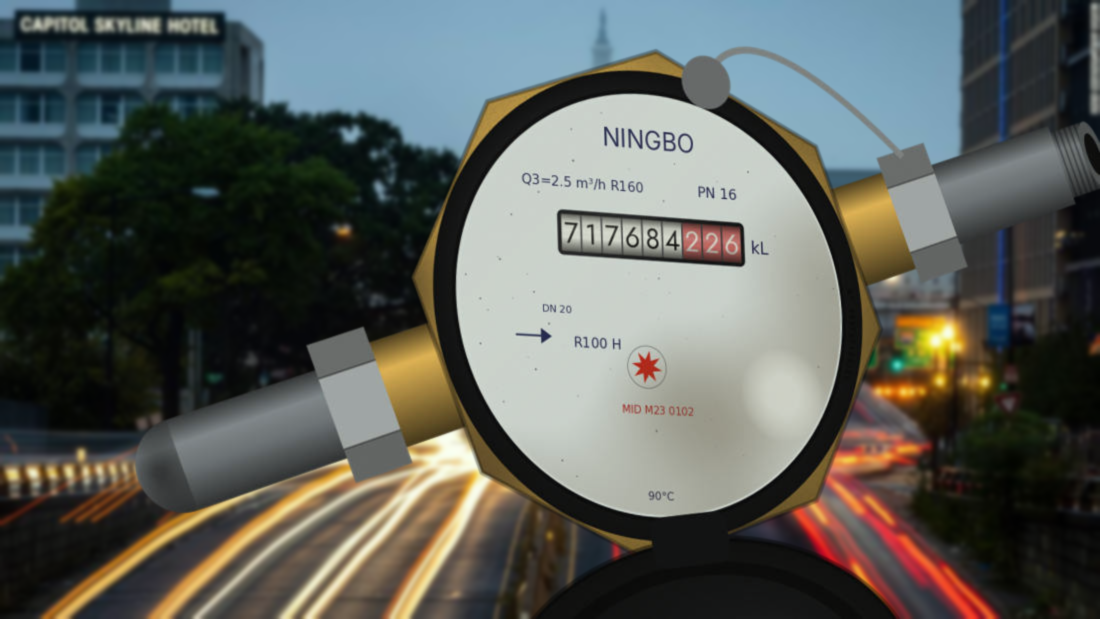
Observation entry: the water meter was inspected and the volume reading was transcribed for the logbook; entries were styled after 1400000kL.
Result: 717684.226kL
